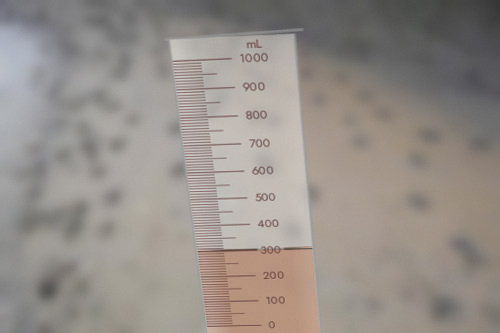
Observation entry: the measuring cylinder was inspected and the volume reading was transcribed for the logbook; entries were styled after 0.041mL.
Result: 300mL
